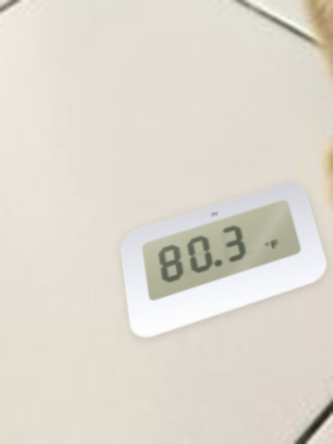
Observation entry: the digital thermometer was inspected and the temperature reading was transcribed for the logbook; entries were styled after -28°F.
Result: 80.3°F
